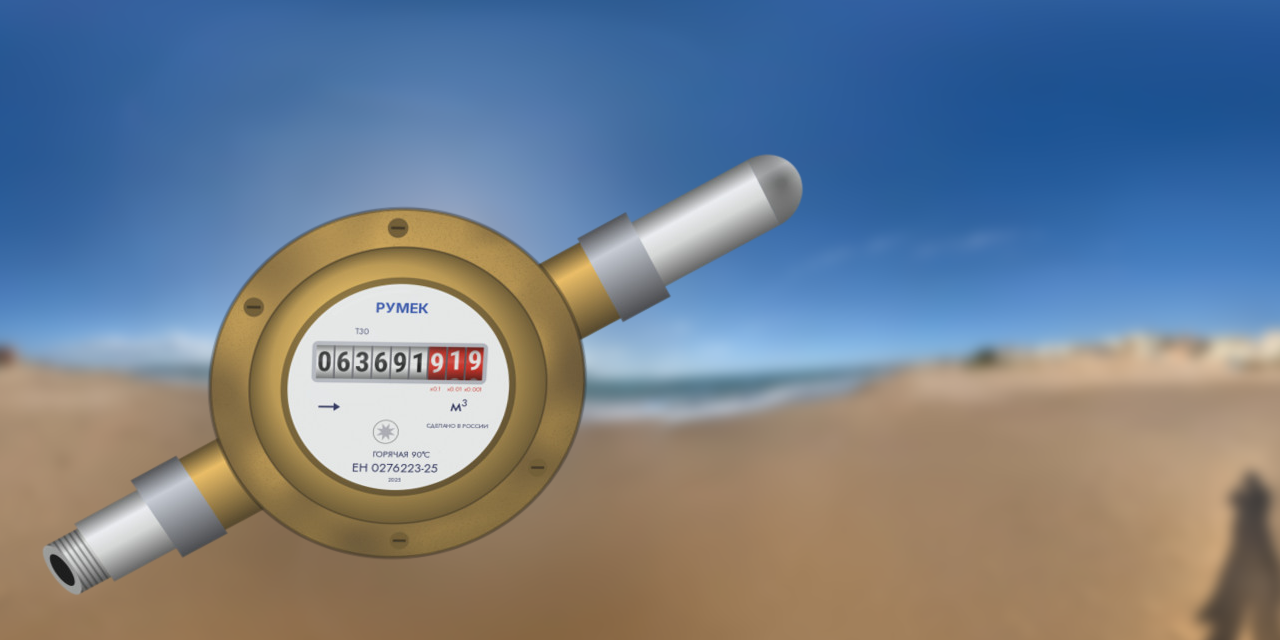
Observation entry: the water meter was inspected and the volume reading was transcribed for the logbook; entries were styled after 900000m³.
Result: 63691.919m³
